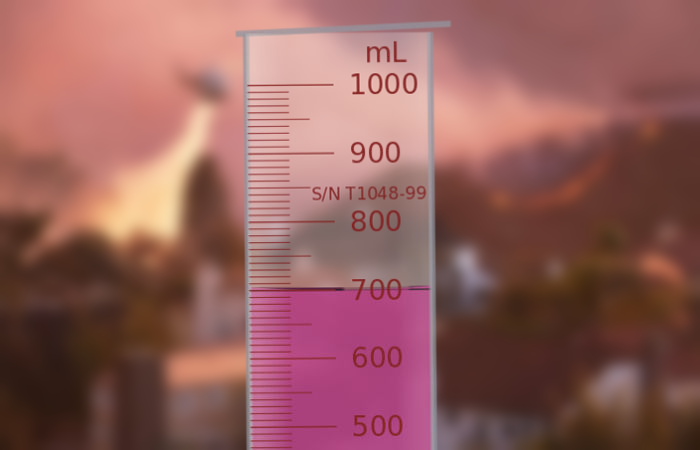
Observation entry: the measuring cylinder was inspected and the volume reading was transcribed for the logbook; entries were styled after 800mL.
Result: 700mL
